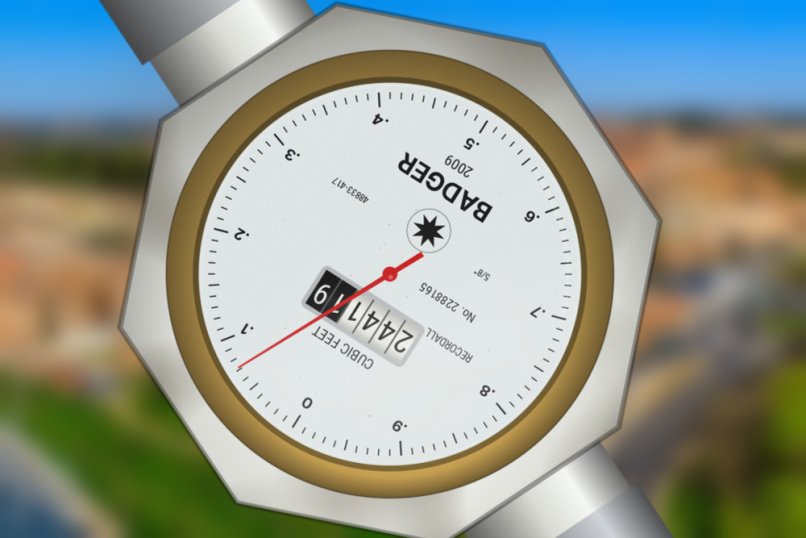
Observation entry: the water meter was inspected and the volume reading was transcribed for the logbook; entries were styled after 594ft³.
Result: 244119.07ft³
